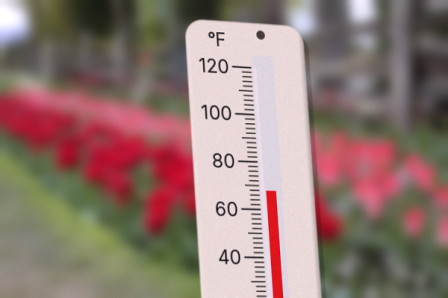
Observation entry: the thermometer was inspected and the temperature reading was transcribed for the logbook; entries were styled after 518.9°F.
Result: 68°F
